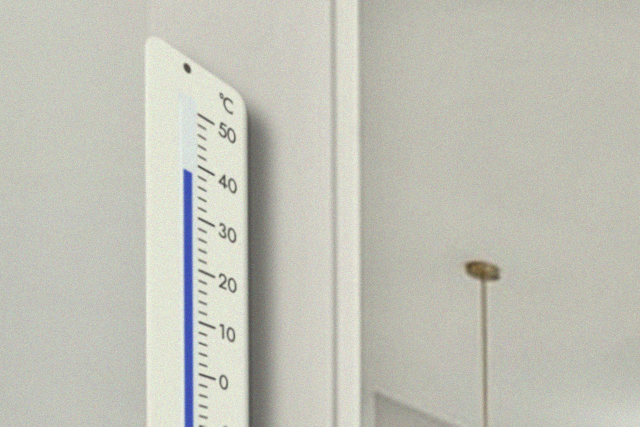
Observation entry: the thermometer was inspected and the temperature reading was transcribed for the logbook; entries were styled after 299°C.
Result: 38°C
